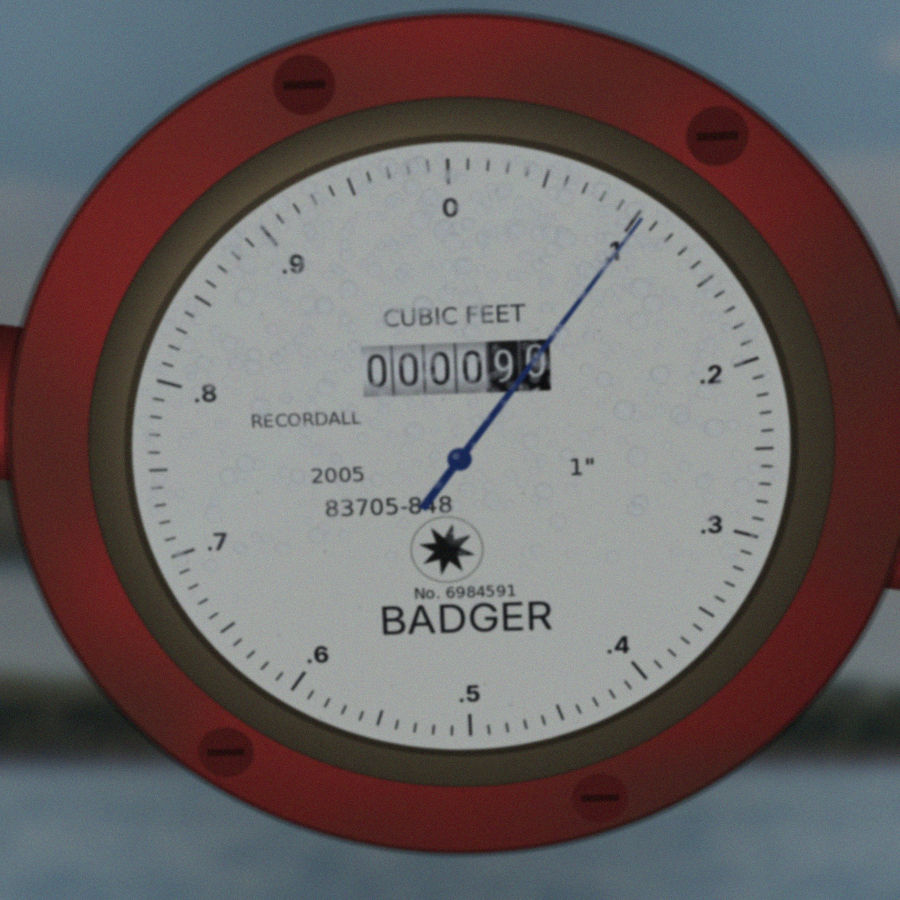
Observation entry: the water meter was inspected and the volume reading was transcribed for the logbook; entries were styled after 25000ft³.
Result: 90.10ft³
